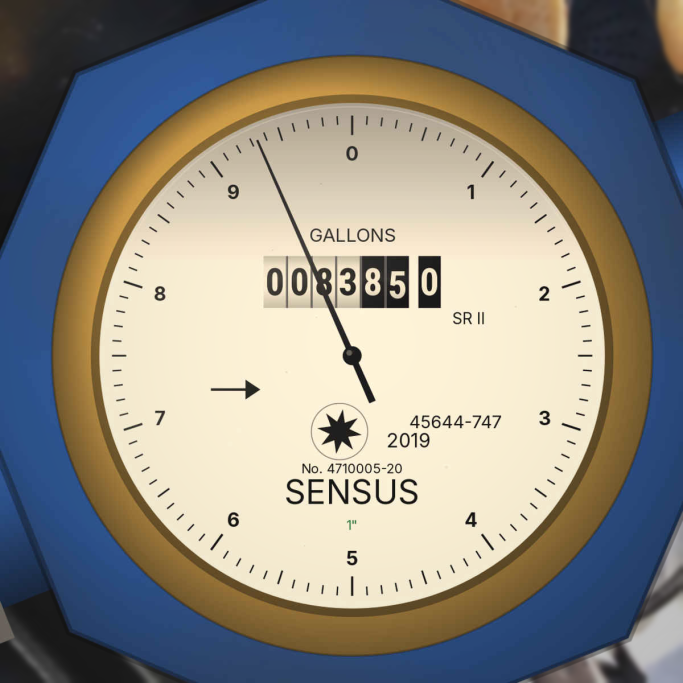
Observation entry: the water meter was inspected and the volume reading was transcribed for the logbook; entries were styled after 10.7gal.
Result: 83849.3gal
